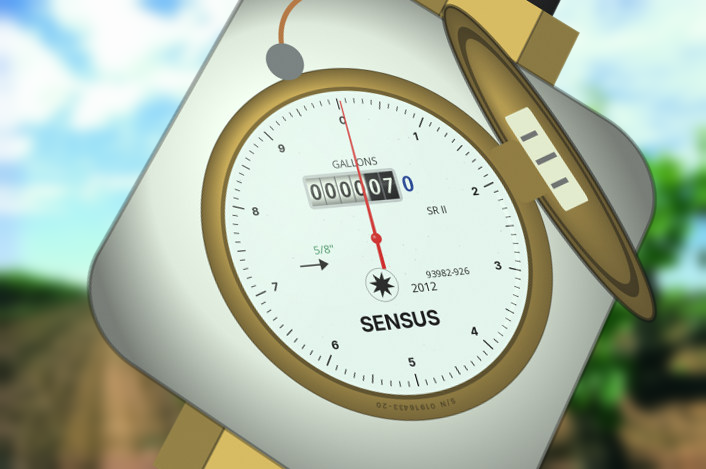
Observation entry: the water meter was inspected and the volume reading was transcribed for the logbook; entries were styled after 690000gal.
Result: 70.0gal
